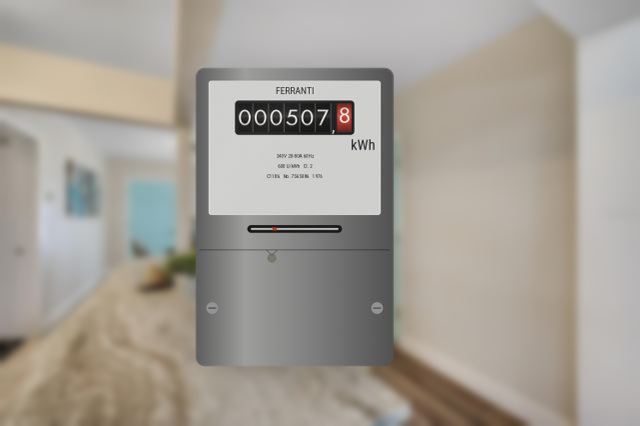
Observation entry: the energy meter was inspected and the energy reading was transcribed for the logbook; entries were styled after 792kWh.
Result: 507.8kWh
